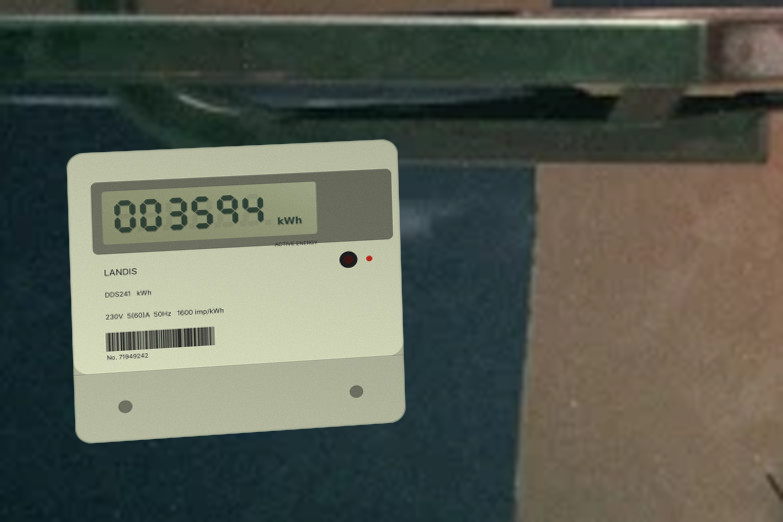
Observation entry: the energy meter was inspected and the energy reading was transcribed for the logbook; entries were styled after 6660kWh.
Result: 3594kWh
